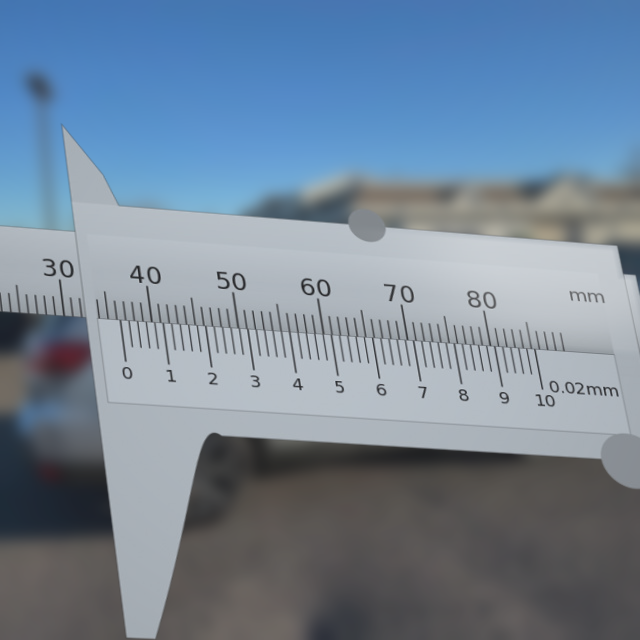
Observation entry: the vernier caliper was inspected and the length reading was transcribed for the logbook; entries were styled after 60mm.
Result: 36.4mm
